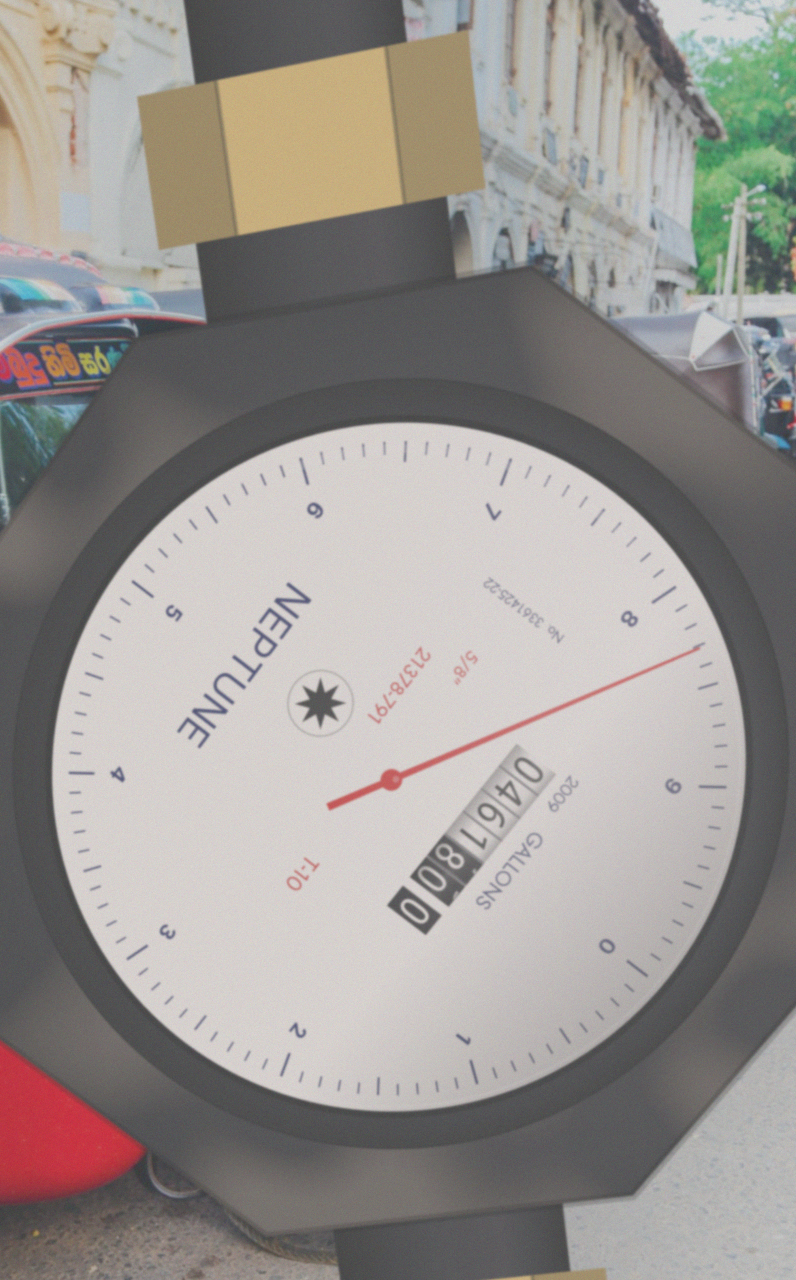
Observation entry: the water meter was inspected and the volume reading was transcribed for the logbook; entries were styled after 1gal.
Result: 461798.3gal
